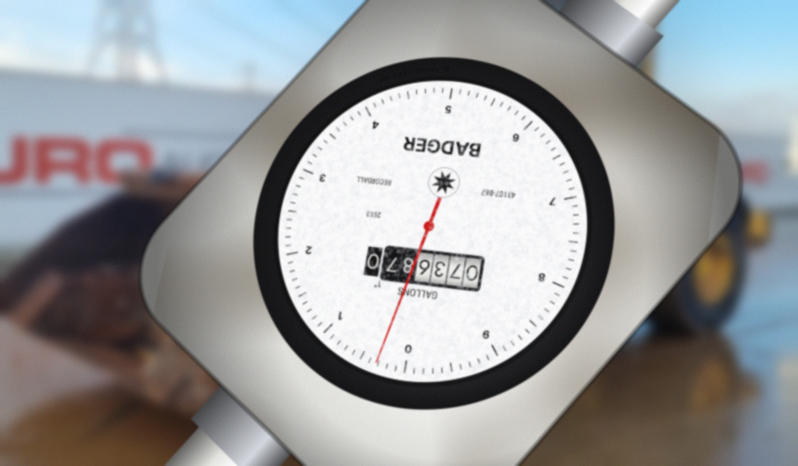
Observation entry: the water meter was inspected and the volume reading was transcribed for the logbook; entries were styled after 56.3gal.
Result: 736870.3gal
